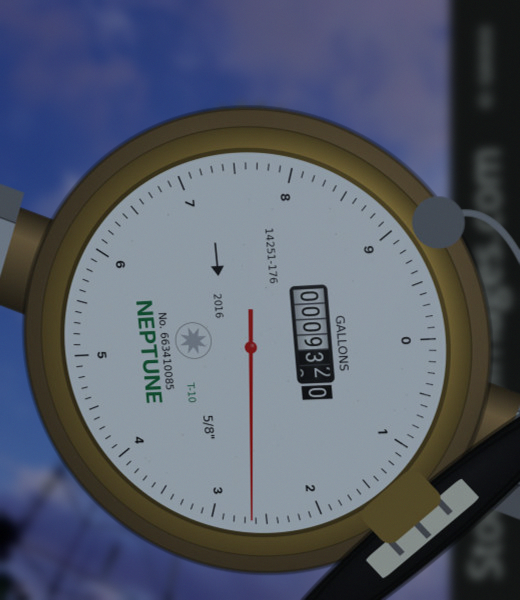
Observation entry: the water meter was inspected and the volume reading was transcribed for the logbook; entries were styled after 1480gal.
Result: 9322.6gal
